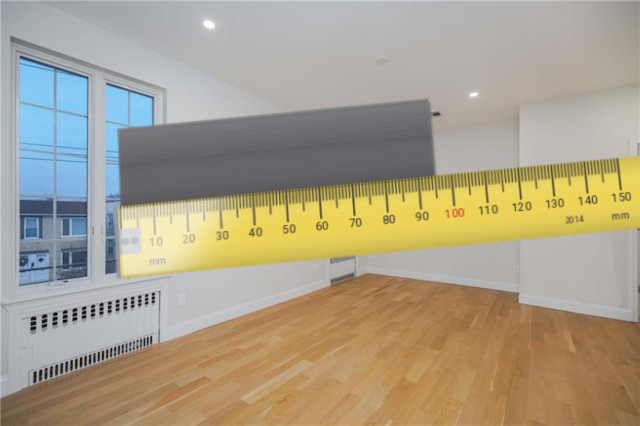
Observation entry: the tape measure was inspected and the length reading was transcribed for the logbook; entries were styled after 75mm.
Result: 95mm
